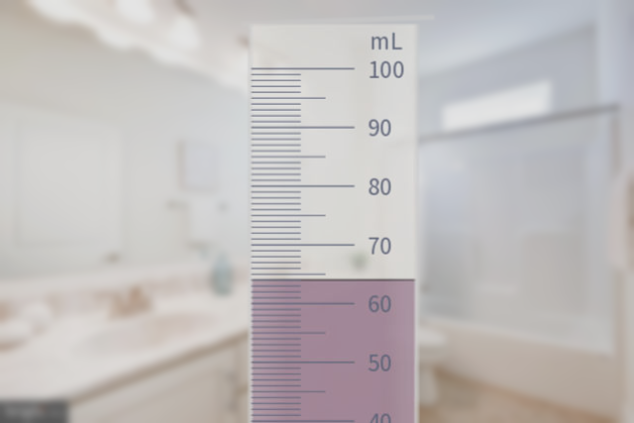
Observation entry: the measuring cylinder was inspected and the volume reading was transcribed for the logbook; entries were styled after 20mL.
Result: 64mL
